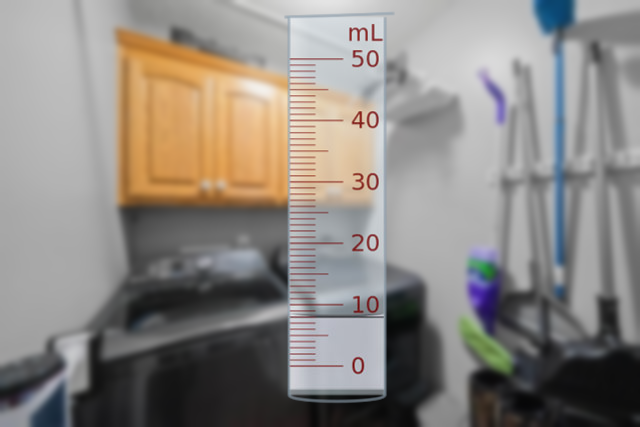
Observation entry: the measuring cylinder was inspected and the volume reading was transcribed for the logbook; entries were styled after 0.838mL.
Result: 8mL
